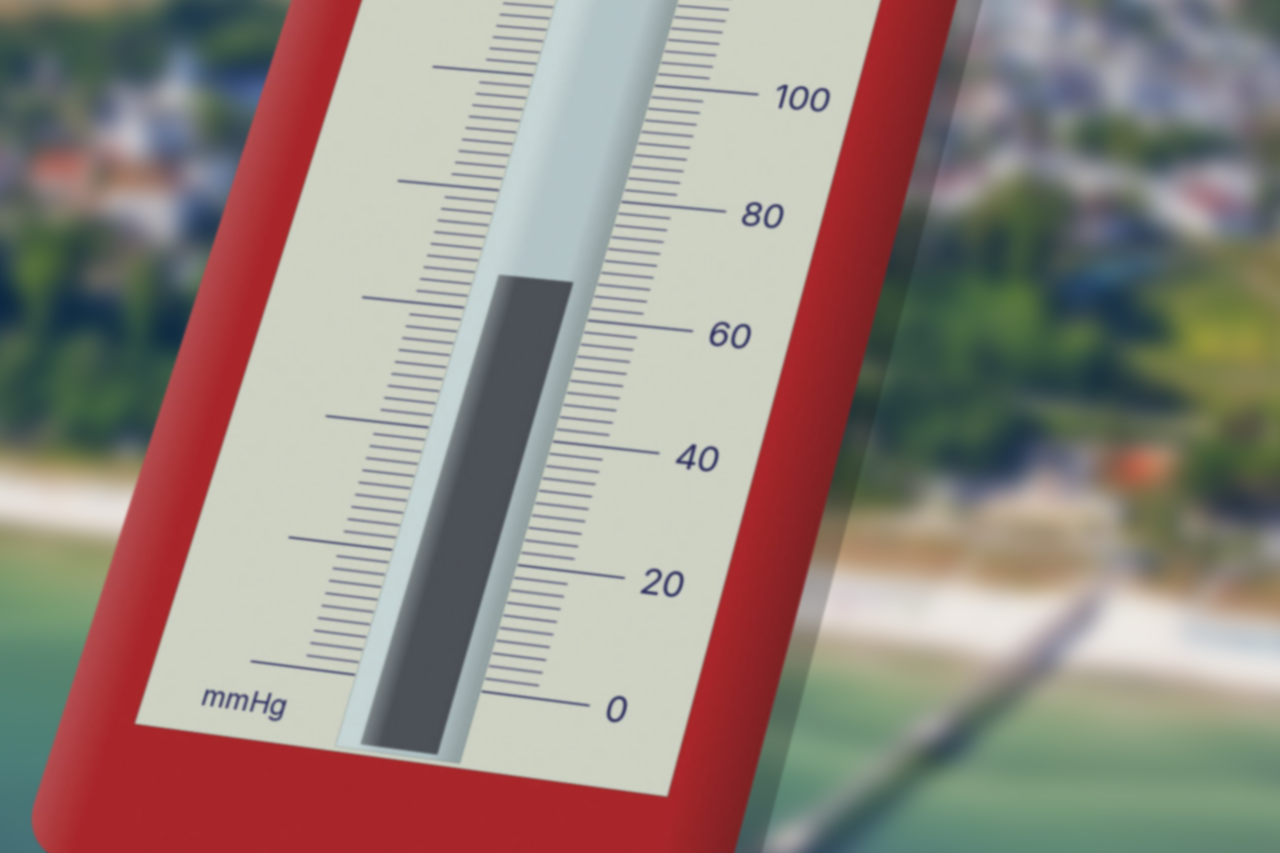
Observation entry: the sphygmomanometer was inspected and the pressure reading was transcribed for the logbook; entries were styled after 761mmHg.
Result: 66mmHg
